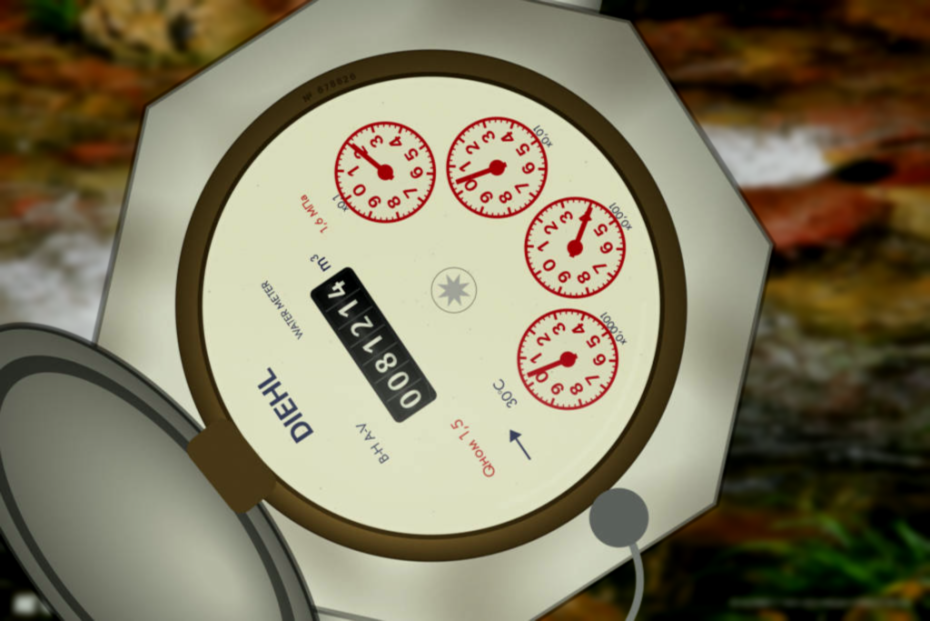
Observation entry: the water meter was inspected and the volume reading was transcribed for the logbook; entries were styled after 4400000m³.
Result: 81214.2040m³
